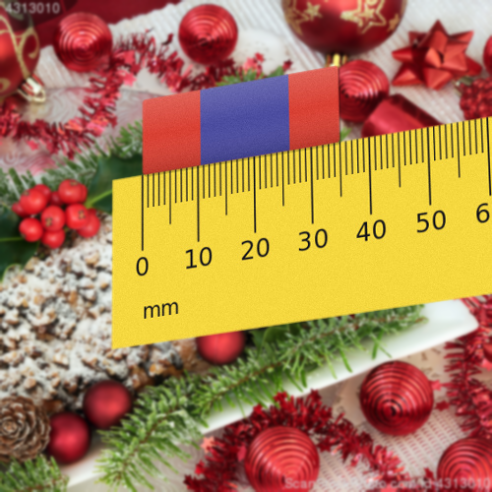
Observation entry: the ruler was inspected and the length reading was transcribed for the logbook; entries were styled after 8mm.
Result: 35mm
